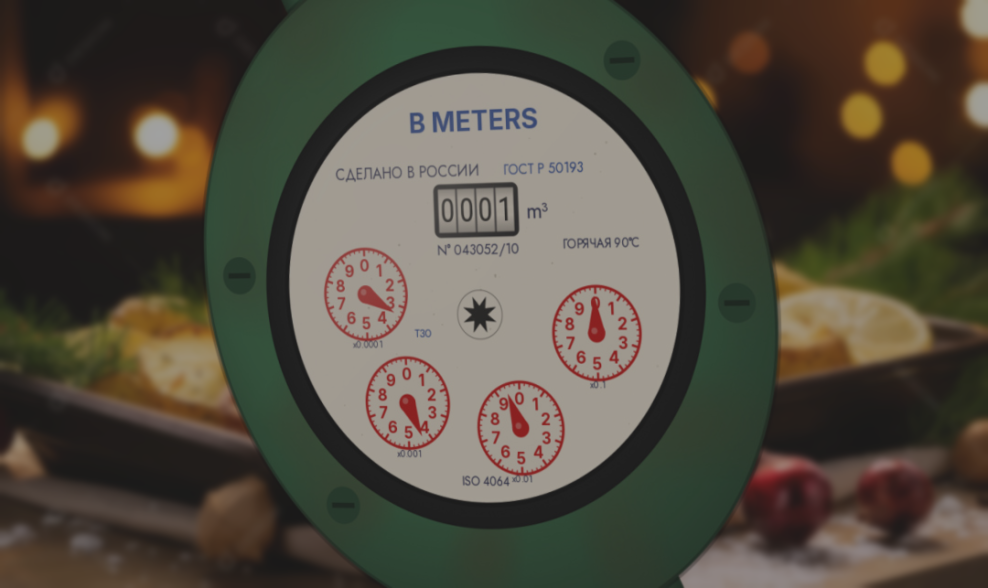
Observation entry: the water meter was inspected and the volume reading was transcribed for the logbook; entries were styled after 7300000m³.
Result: 0.9943m³
